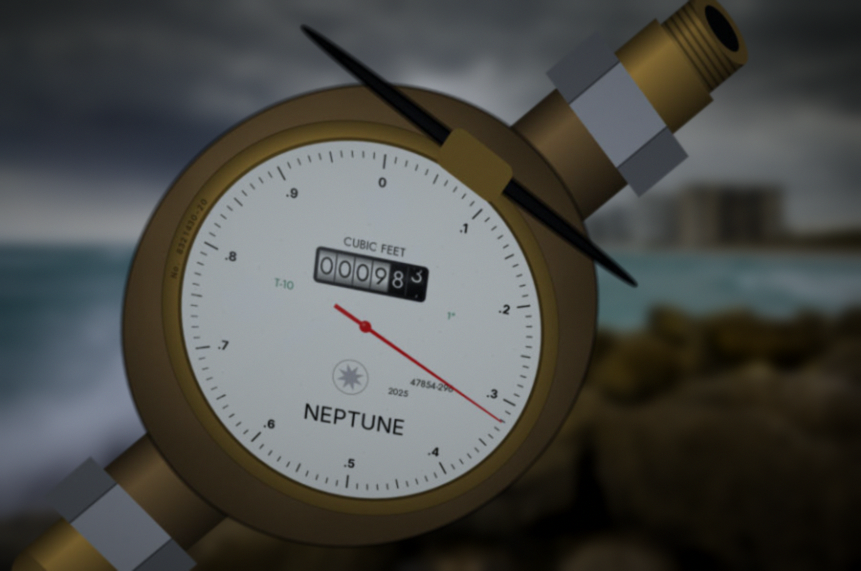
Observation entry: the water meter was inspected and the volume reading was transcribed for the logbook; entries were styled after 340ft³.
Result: 983.32ft³
